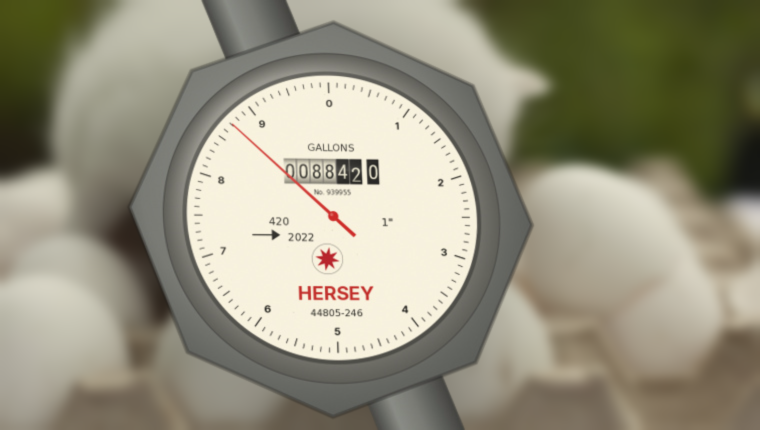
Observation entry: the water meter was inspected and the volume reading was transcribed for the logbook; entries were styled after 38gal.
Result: 88418.7gal
